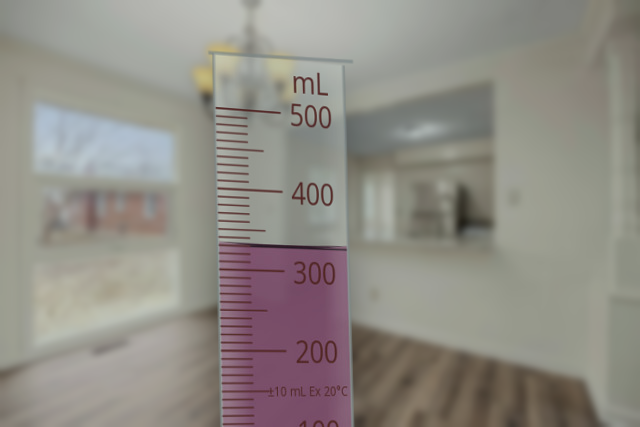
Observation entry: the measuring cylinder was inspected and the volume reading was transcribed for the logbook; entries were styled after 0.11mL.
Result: 330mL
